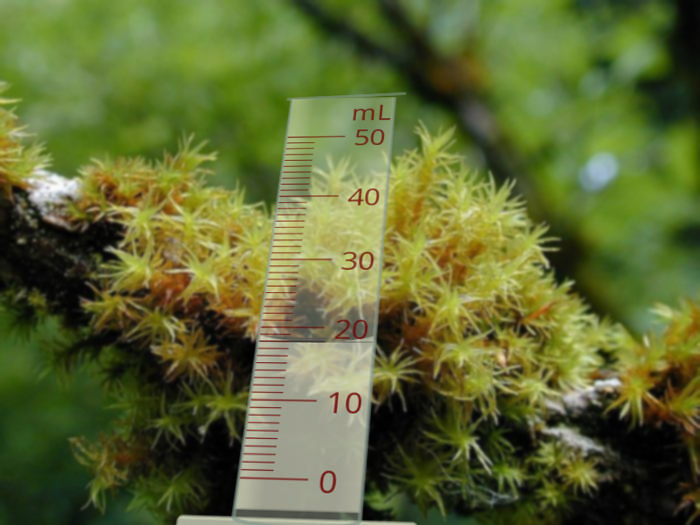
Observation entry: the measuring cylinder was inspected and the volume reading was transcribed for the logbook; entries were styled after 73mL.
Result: 18mL
